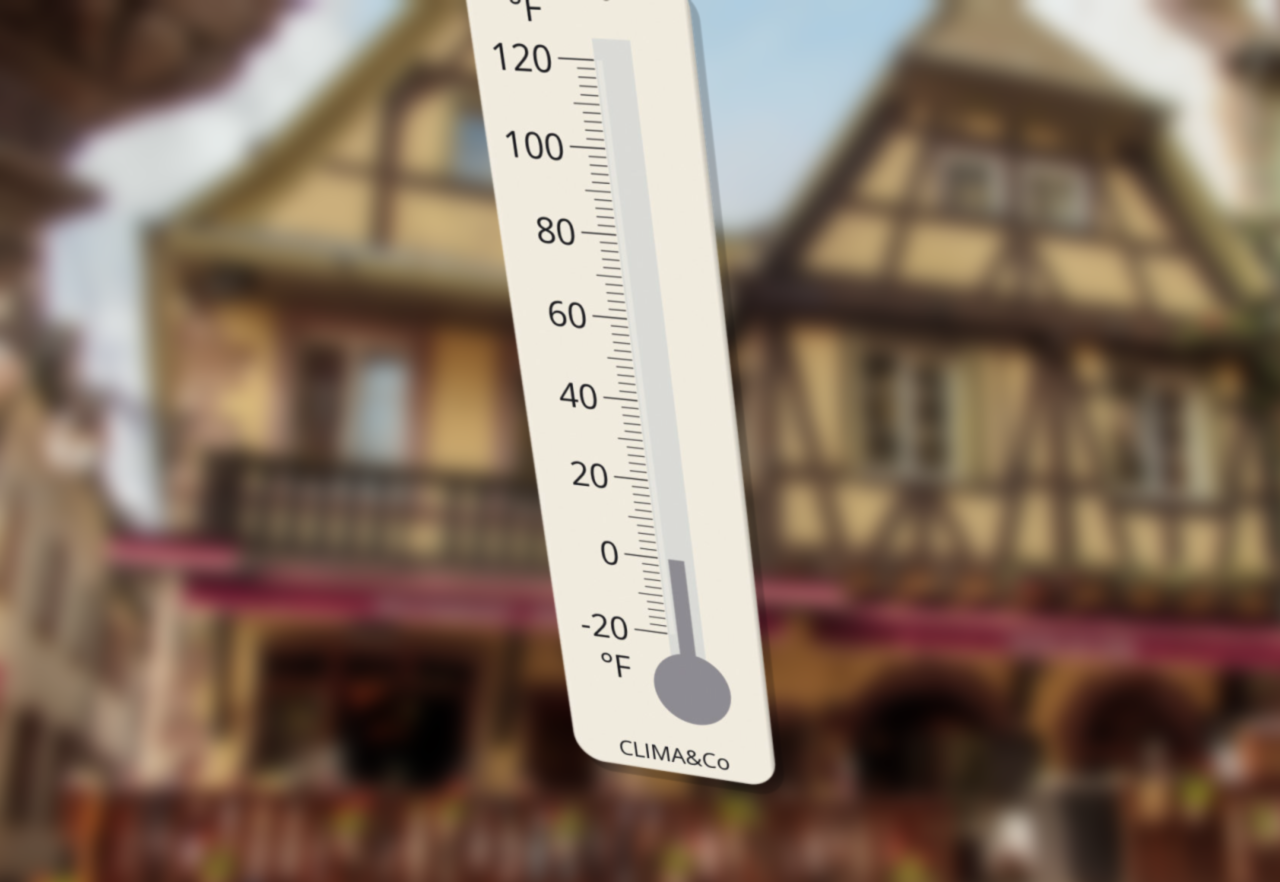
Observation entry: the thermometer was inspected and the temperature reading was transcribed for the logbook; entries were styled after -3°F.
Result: 0°F
